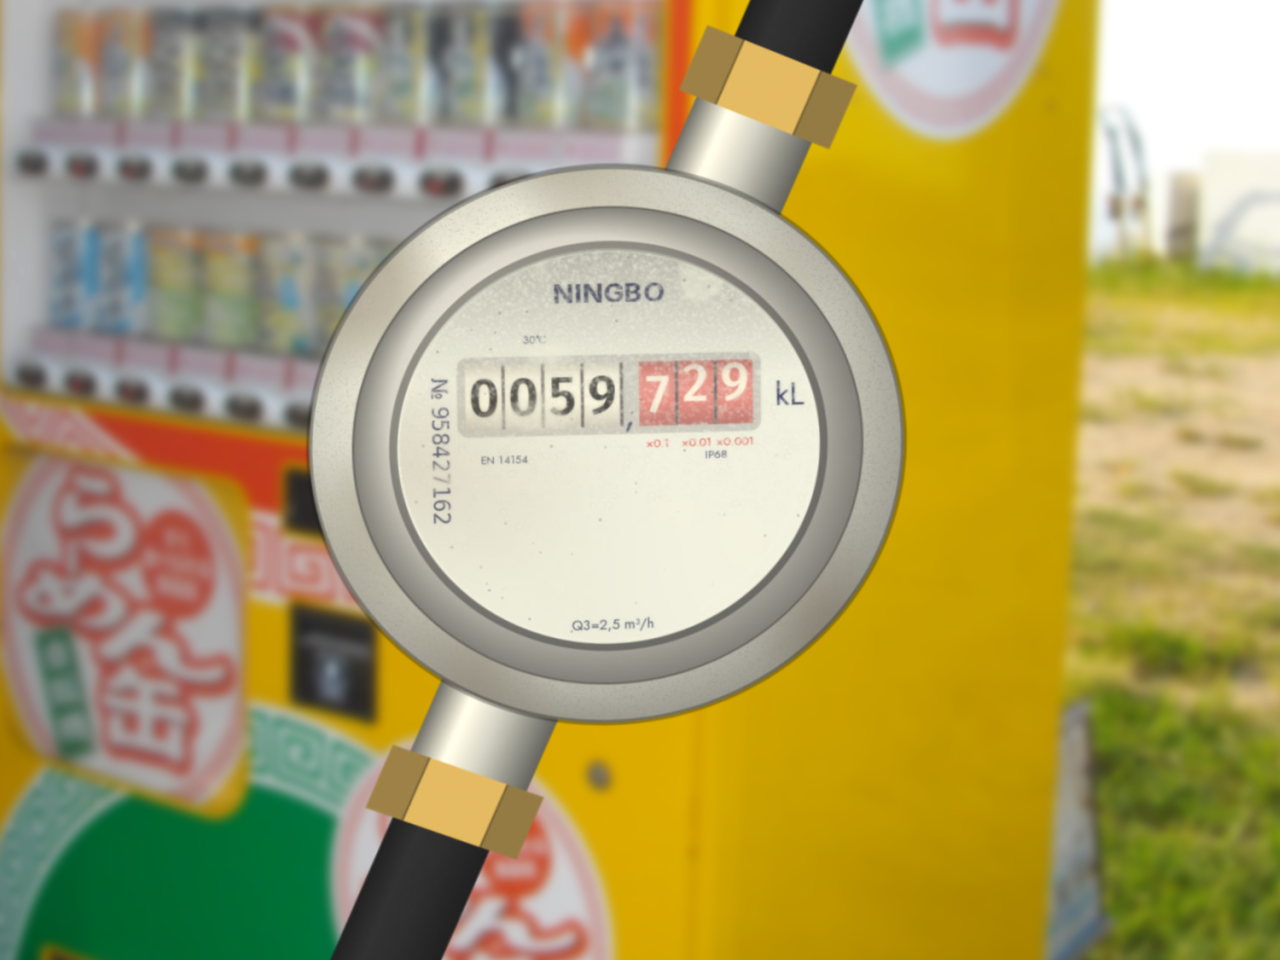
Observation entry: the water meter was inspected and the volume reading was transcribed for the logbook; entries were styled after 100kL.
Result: 59.729kL
